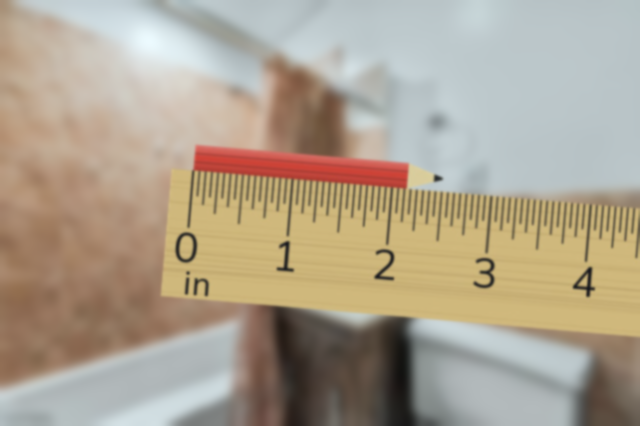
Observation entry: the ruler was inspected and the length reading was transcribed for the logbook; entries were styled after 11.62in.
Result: 2.5in
